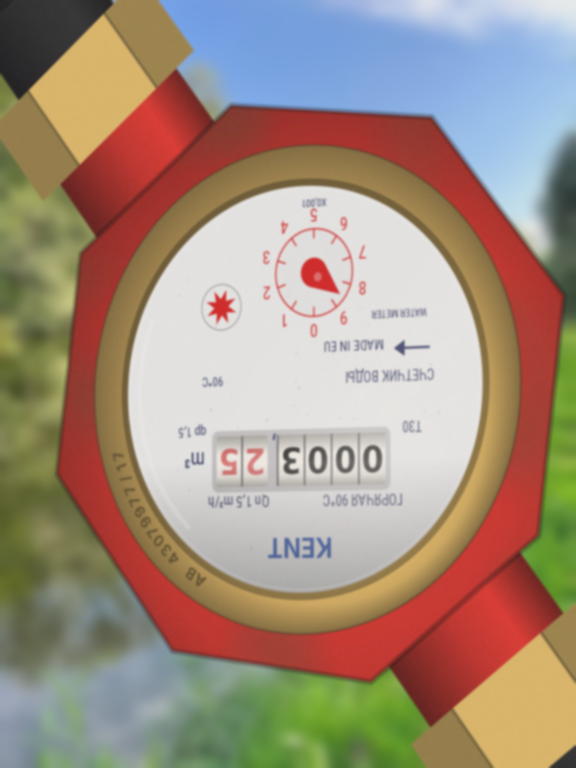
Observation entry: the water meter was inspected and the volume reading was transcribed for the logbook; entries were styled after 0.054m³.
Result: 3.258m³
